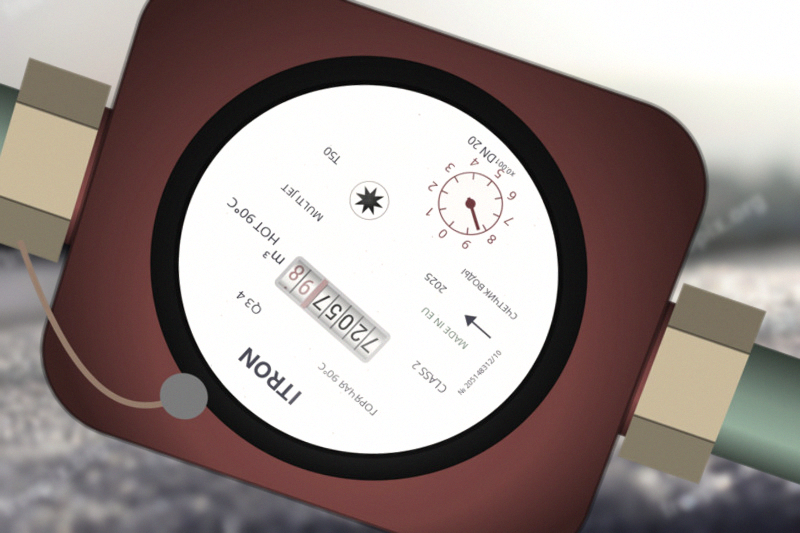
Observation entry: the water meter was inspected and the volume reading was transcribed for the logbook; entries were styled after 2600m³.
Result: 72057.978m³
